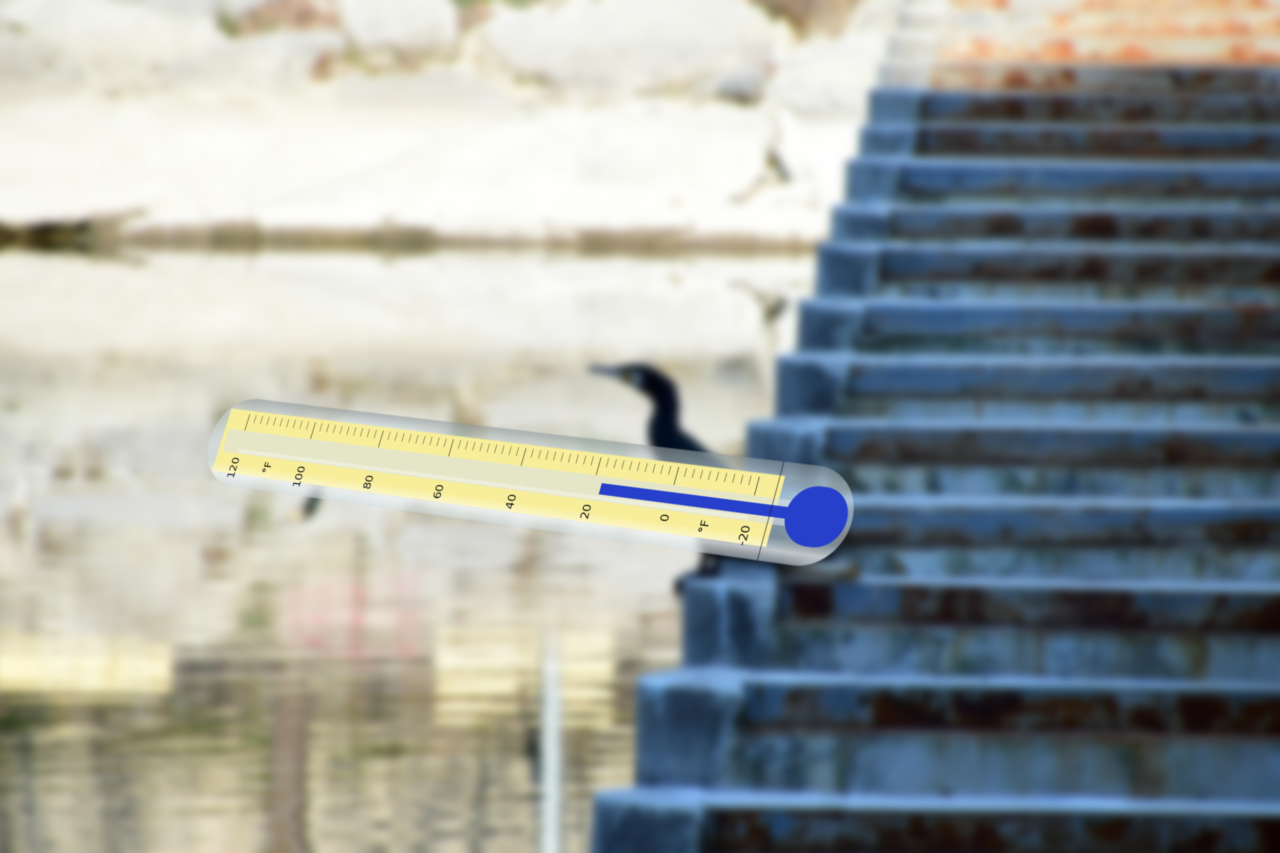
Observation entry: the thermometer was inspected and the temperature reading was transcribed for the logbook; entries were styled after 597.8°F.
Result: 18°F
